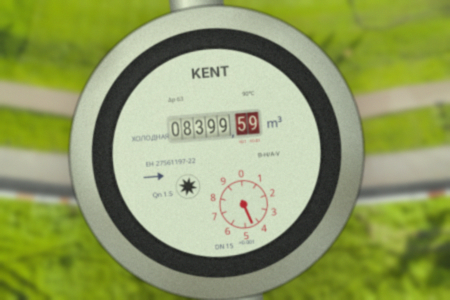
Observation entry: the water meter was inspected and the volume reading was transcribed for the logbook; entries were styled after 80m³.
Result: 8399.594m³
